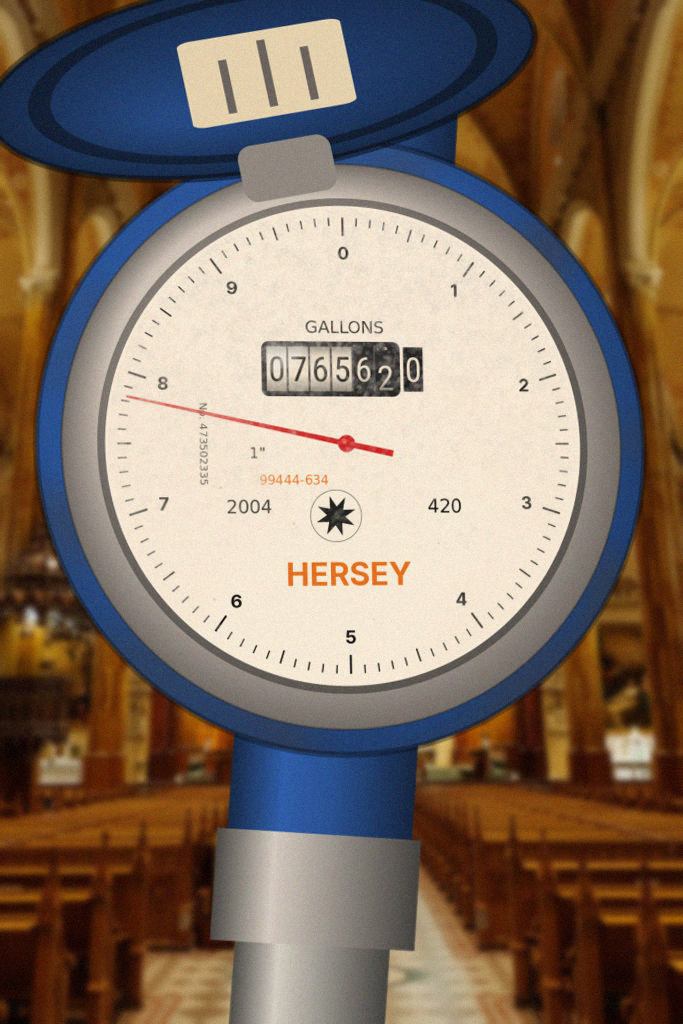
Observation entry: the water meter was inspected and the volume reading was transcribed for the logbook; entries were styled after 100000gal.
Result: 765617.8gal
